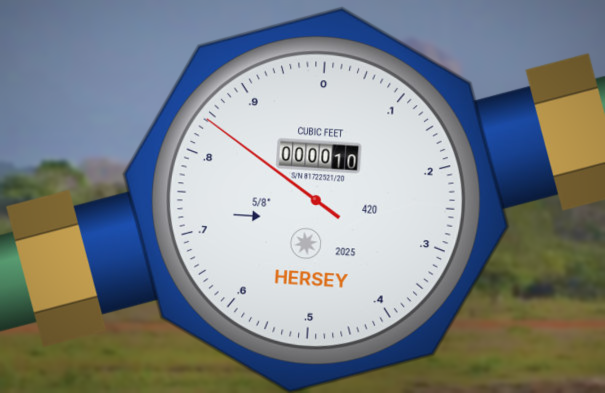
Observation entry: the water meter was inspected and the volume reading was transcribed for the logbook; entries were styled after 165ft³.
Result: 9.84ft³
